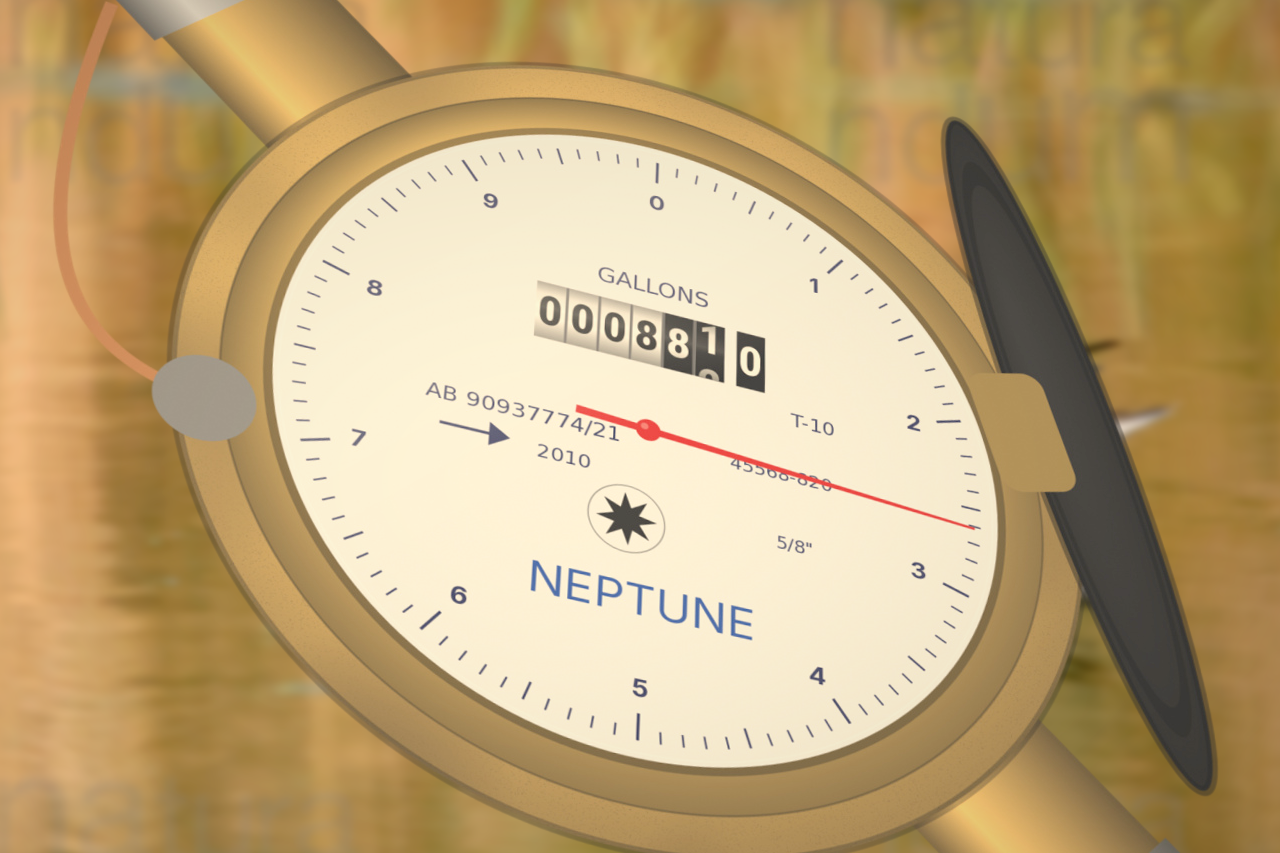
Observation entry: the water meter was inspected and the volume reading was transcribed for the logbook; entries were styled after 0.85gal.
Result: 8812.6gal
